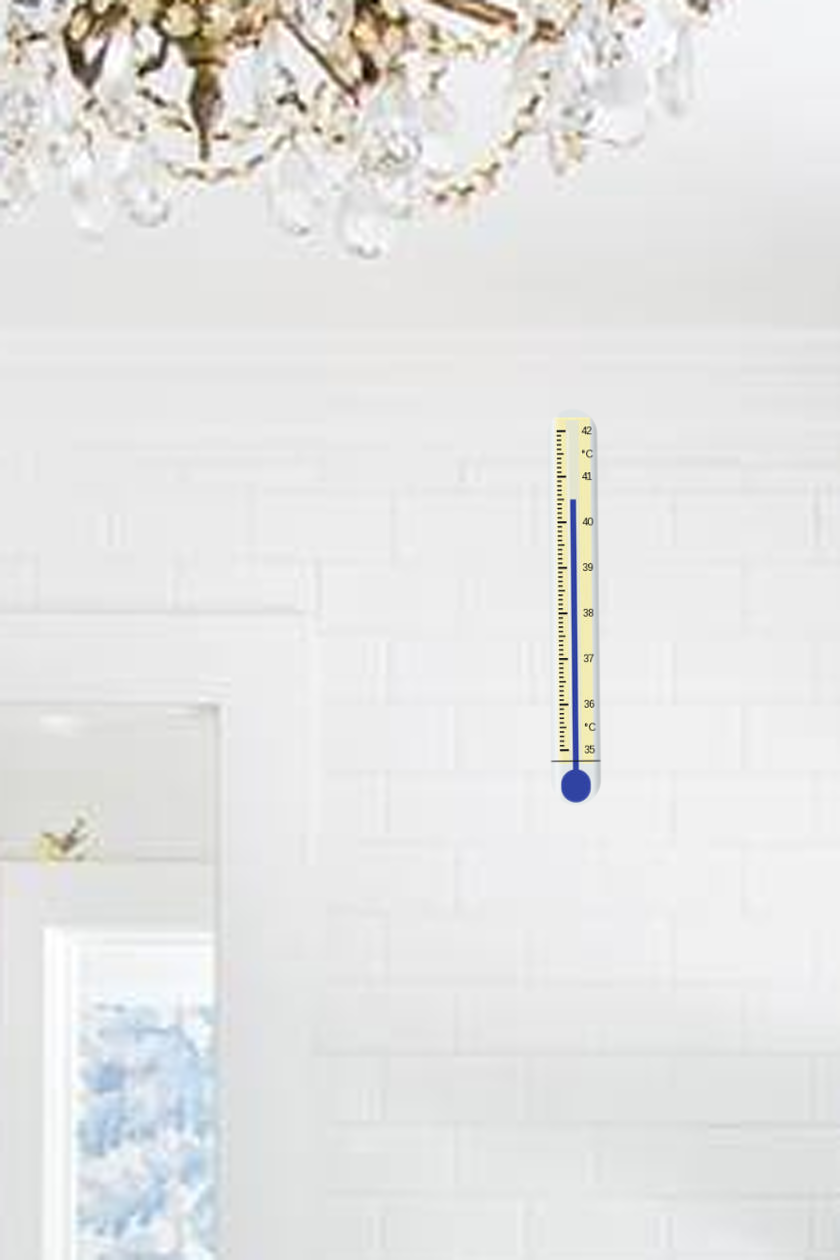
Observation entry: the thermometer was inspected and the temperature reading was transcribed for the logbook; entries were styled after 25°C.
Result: 40.5°C
